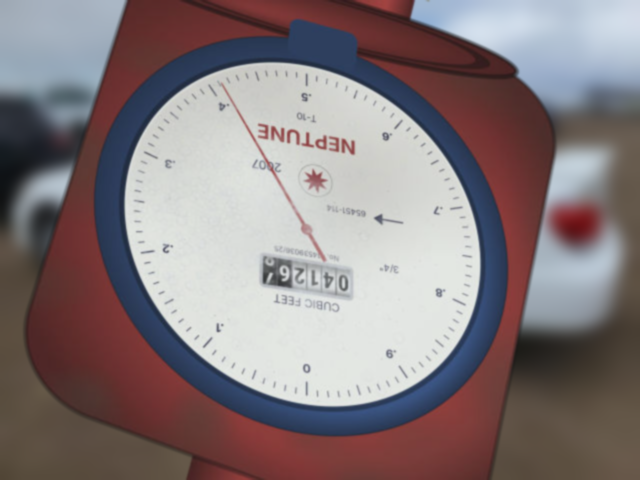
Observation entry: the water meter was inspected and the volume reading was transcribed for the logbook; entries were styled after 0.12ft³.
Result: 41267.41ft³
